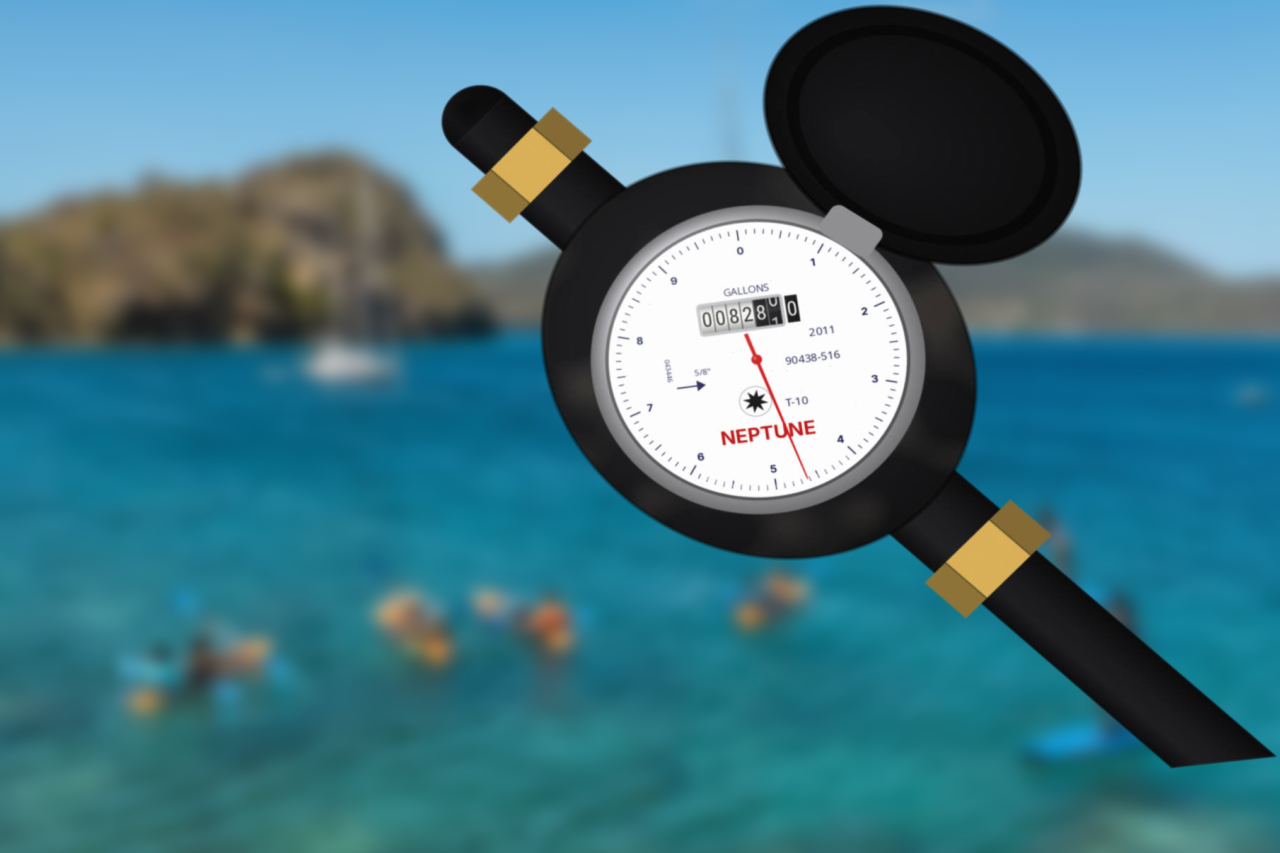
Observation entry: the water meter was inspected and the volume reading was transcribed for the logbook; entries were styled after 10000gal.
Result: 82804.6gal
